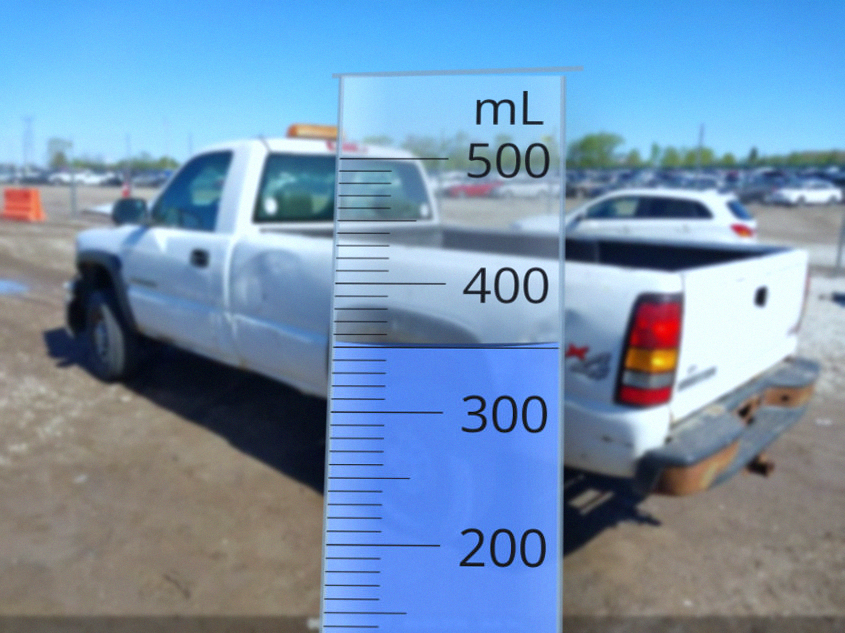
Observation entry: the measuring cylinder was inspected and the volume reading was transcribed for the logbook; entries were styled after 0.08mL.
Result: 350mL
